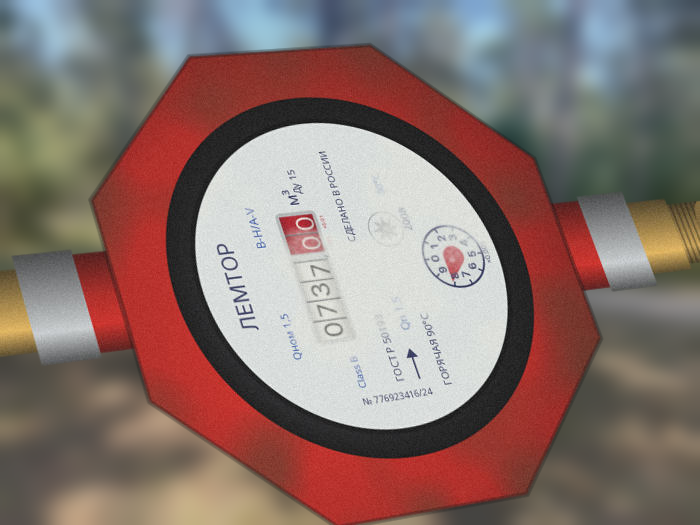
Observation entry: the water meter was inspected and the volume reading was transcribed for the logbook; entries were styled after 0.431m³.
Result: 736.998m³
